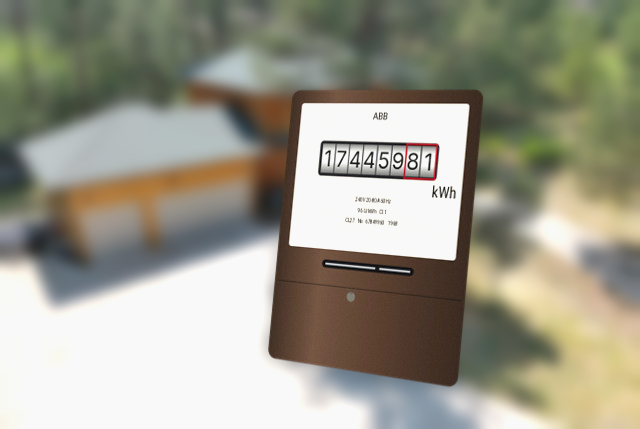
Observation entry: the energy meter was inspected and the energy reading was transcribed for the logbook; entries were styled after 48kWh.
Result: 174459.81kWh
